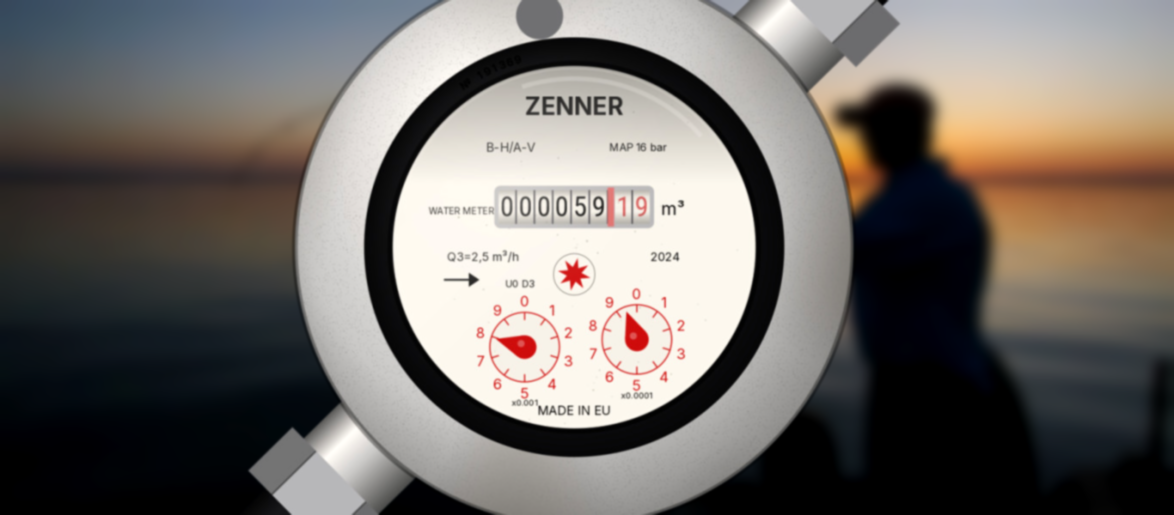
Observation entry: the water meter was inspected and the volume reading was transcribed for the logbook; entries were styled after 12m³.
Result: 59.1979m³
